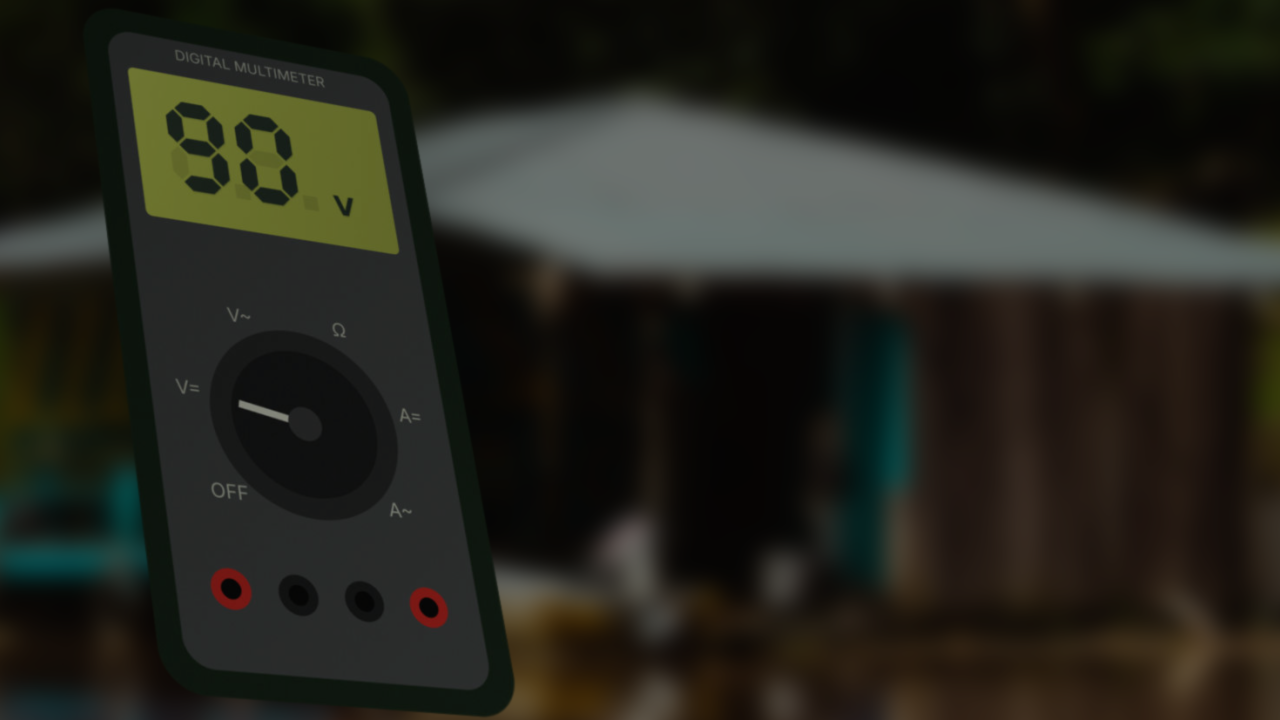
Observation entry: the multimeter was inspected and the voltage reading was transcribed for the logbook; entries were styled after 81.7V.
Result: 90V
